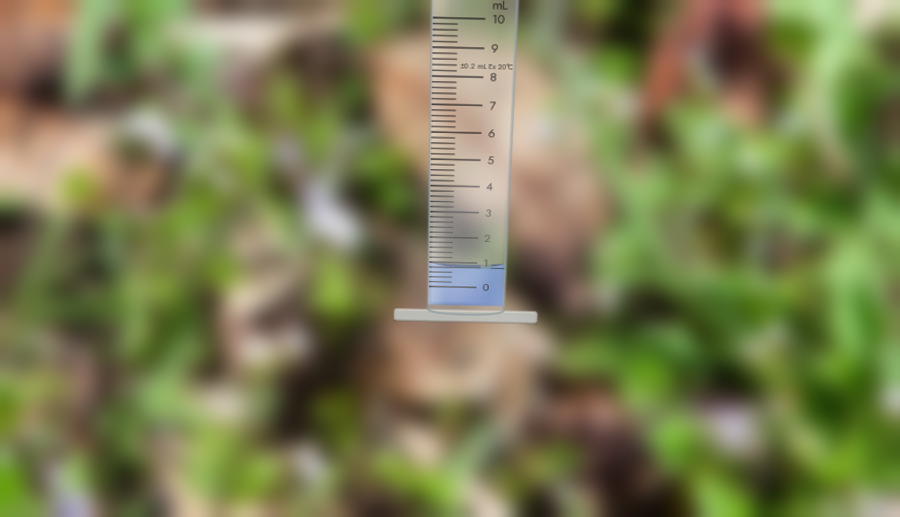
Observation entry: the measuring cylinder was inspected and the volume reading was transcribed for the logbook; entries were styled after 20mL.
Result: 0.8mL
